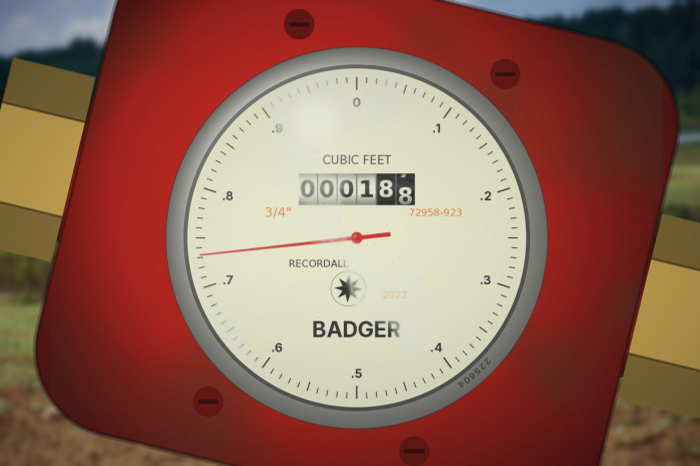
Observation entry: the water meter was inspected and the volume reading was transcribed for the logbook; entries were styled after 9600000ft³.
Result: 187.73ft³
